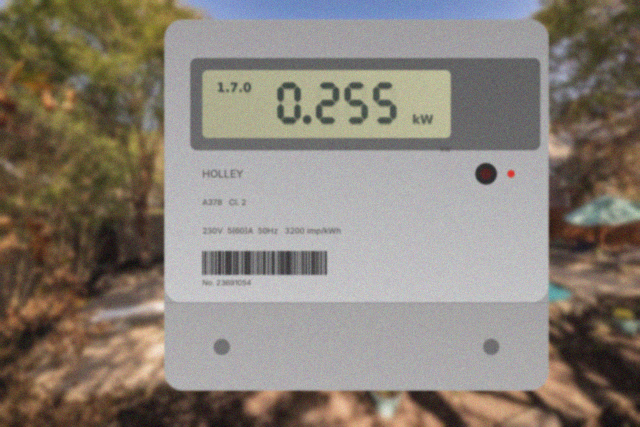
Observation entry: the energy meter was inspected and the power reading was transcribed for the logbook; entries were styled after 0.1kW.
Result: 0.255kW
